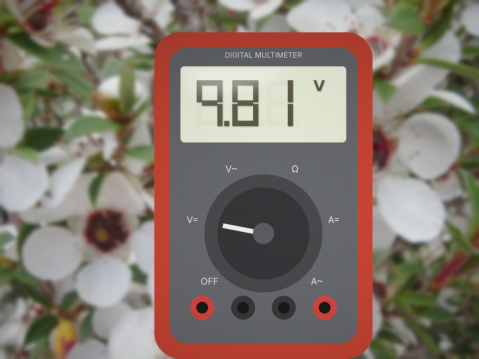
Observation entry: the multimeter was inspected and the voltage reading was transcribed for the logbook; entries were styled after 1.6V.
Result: 9.81V
